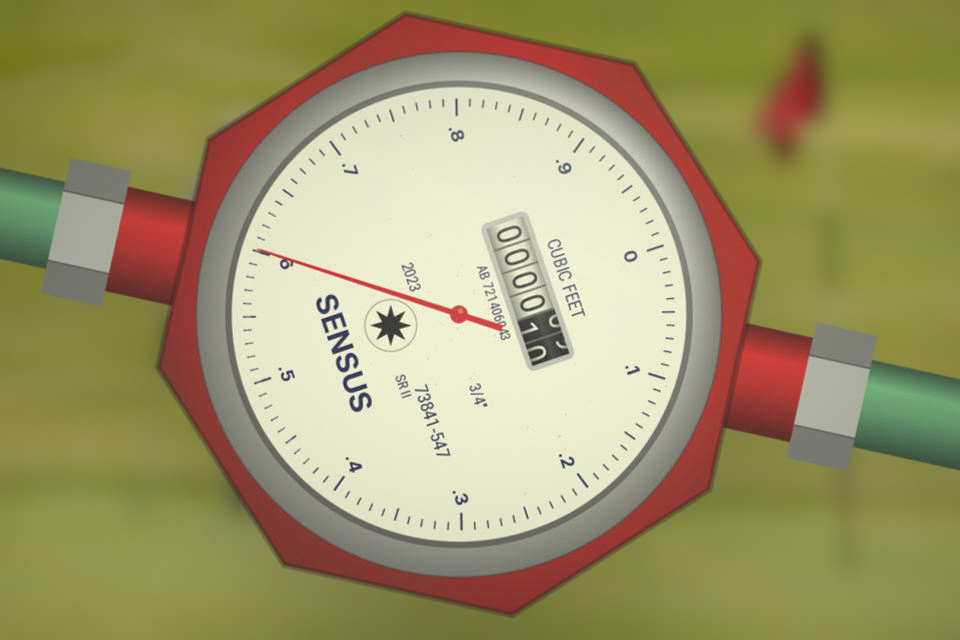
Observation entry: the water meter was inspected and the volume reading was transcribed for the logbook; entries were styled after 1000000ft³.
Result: 9.60ft³
